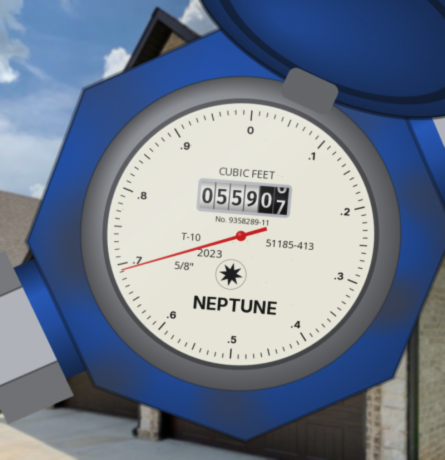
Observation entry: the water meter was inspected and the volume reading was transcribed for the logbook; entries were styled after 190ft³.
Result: 55906.69ft³
